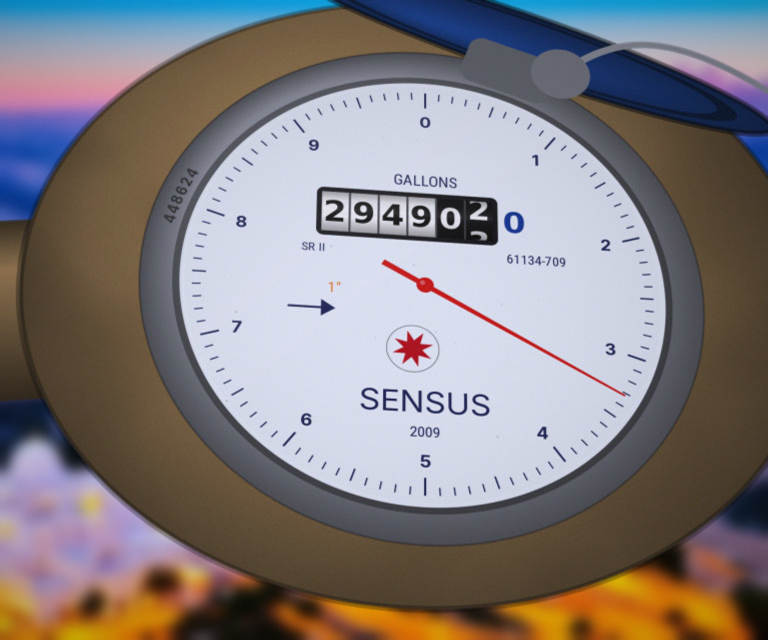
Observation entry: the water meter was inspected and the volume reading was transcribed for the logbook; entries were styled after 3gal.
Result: 2949023.3gal
